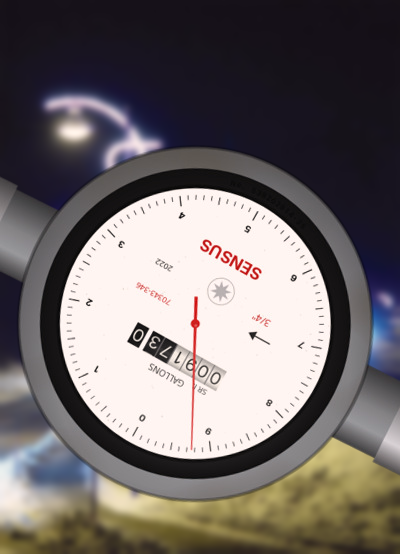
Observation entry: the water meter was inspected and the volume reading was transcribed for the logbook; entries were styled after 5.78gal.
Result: 91729.2gal
